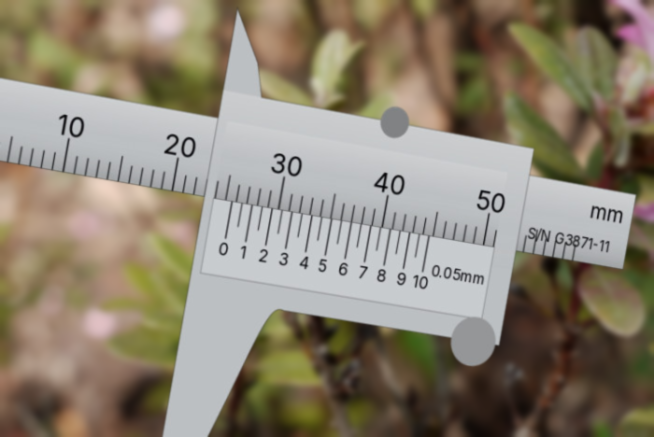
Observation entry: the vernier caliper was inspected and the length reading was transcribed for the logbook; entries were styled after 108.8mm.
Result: 25.6mm
